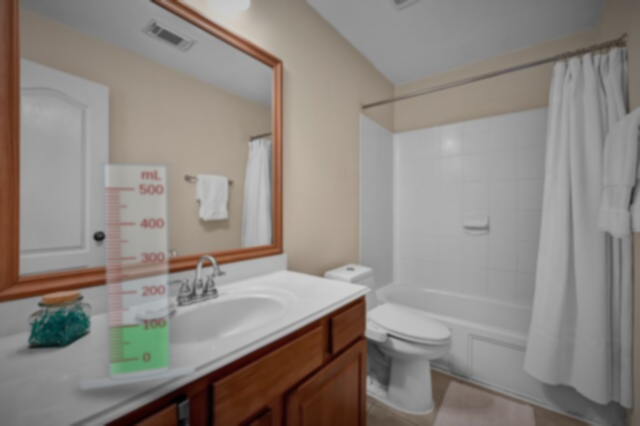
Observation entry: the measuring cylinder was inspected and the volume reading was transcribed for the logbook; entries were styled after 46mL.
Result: 100mL
